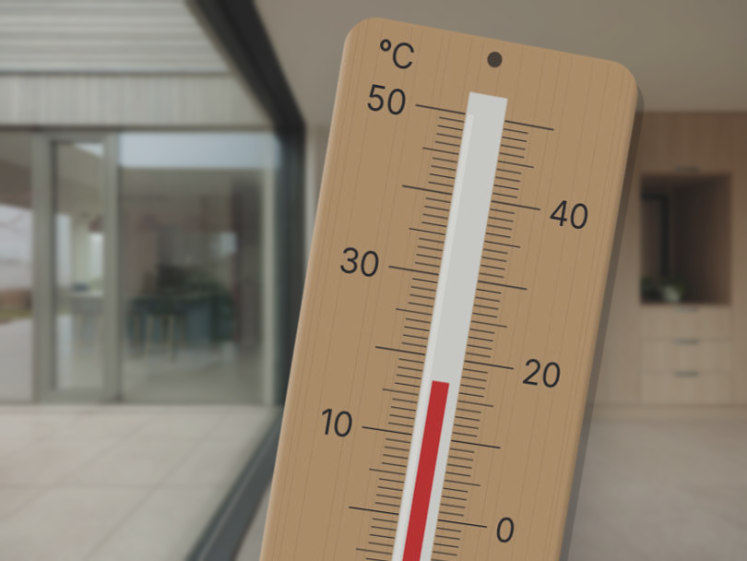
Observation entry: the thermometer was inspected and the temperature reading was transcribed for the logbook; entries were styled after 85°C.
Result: 17°C
